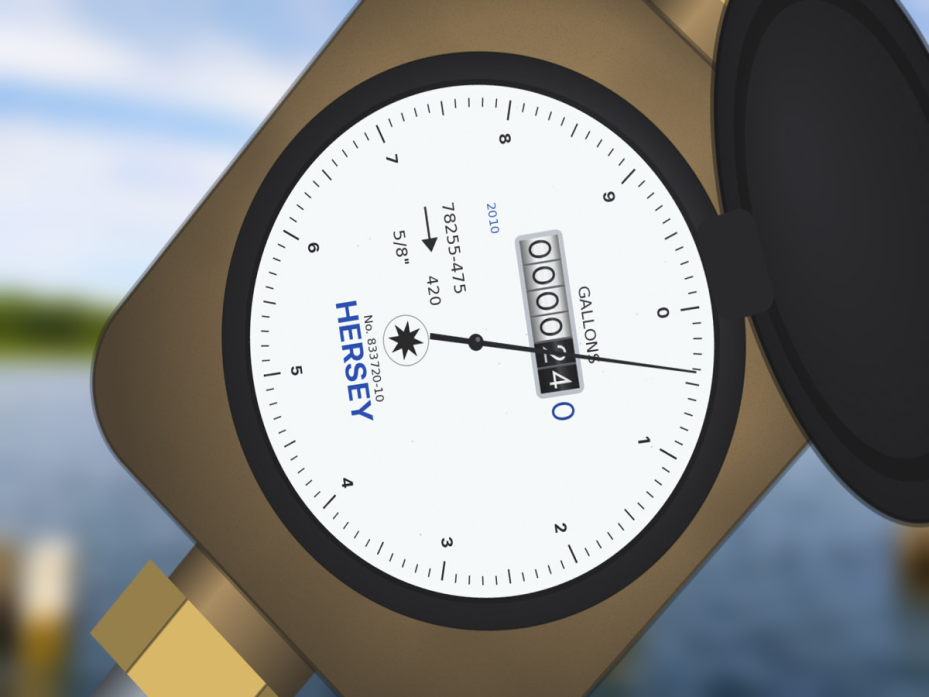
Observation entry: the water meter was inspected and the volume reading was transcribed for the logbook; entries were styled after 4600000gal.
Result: 240.4gal
